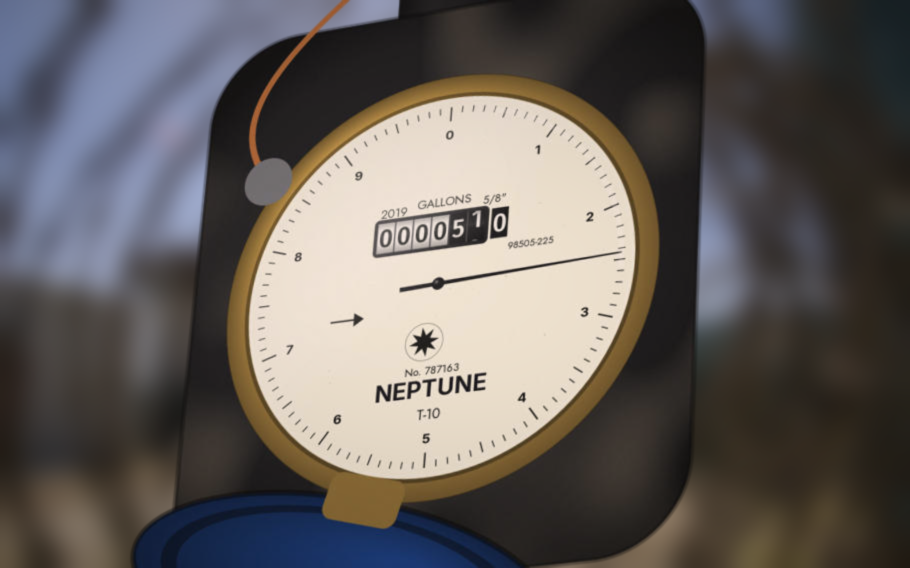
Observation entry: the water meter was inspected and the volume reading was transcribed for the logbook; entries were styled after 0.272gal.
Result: 512.4gal
